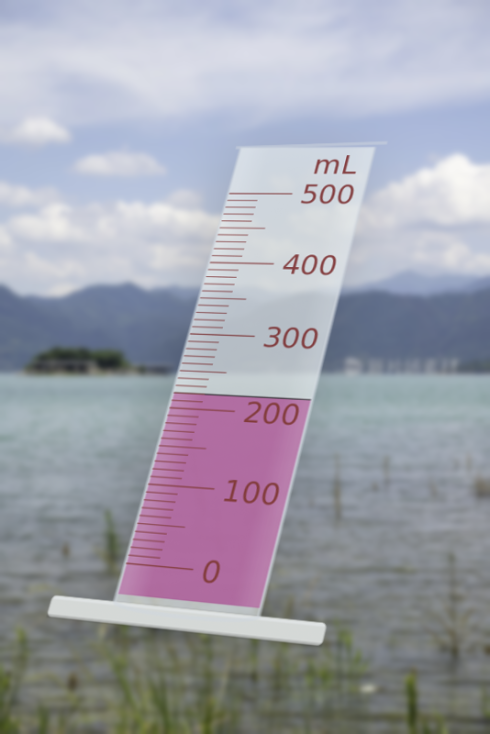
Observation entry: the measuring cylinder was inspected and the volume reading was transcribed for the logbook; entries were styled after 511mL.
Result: 220mL
